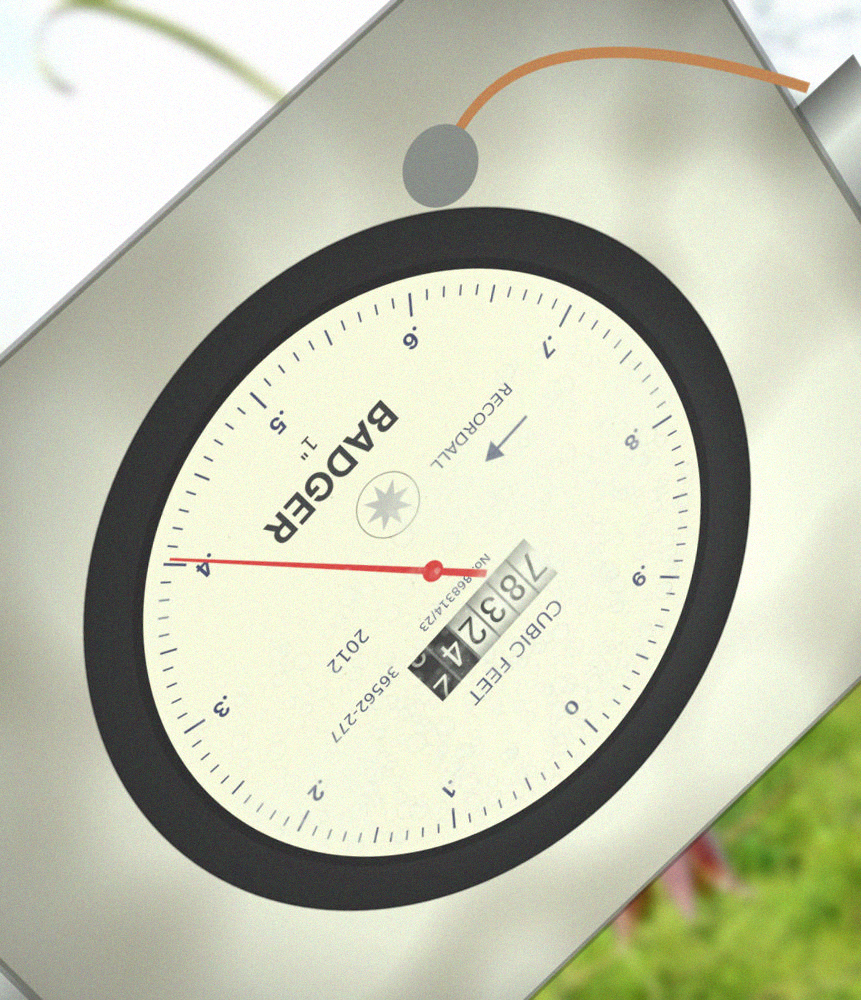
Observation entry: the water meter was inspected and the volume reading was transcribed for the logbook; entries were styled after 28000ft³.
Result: 783242.40ft³
